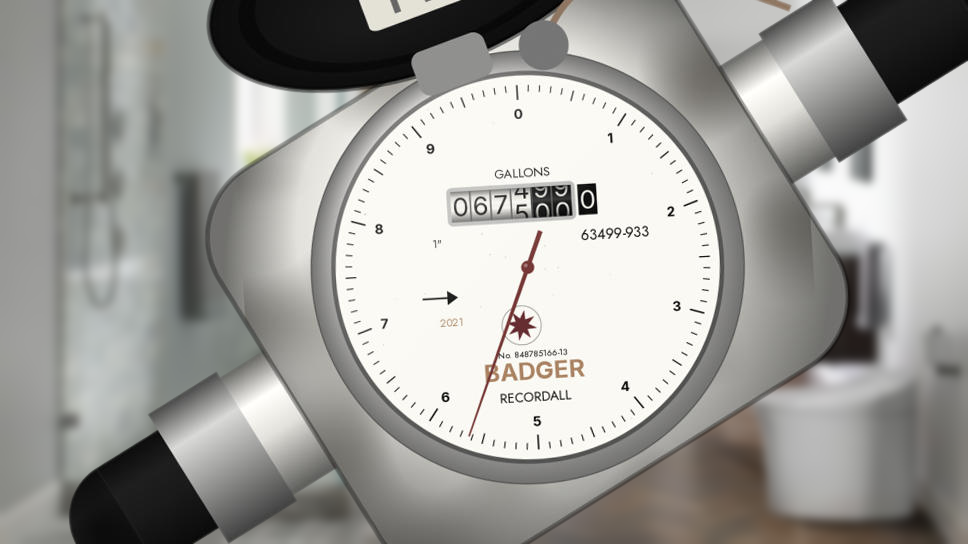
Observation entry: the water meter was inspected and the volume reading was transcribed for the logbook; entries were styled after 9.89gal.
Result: 674995.6gal
